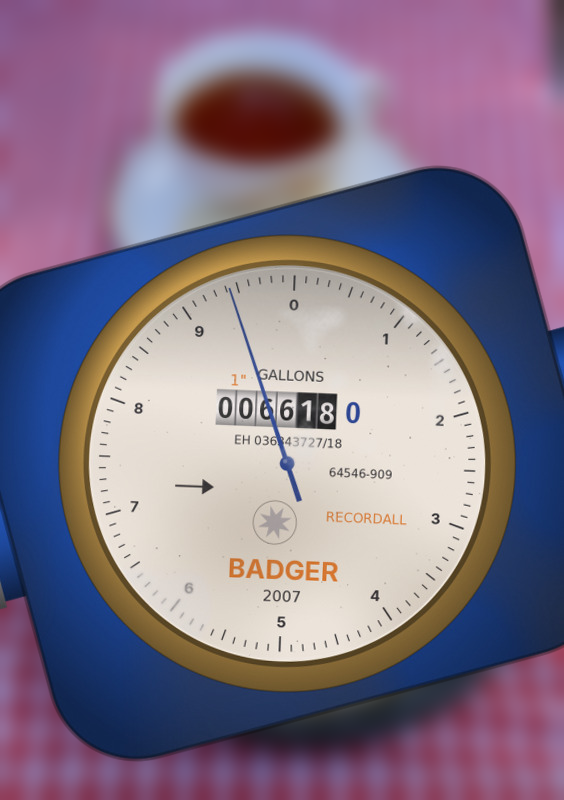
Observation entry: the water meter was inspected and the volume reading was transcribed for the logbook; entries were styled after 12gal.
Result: 66179.4gal
